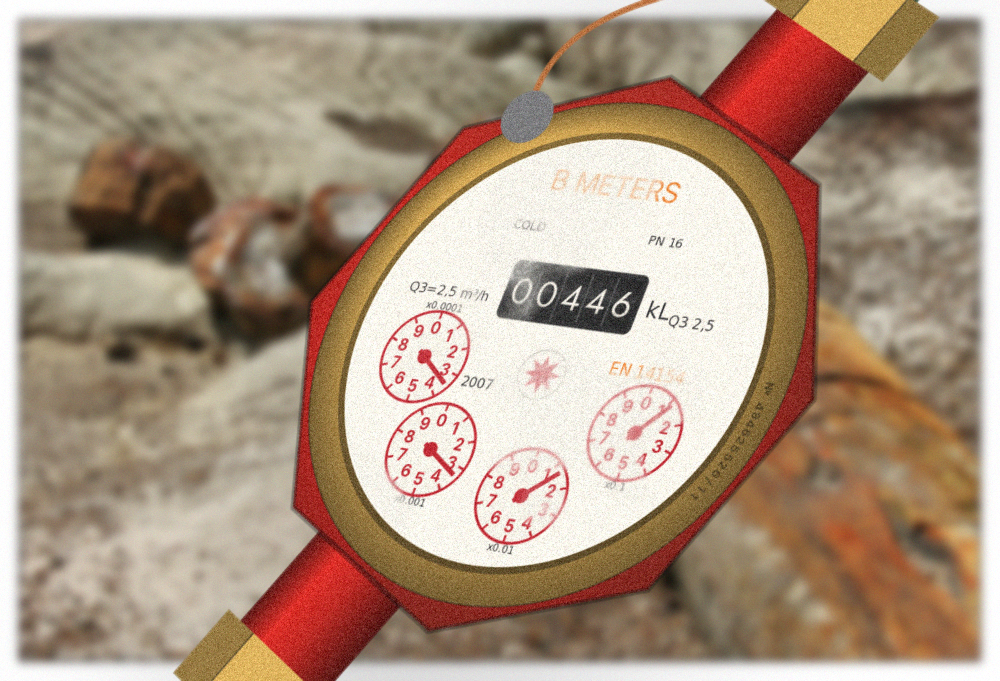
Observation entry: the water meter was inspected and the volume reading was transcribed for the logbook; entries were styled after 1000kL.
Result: 446.1133kL
